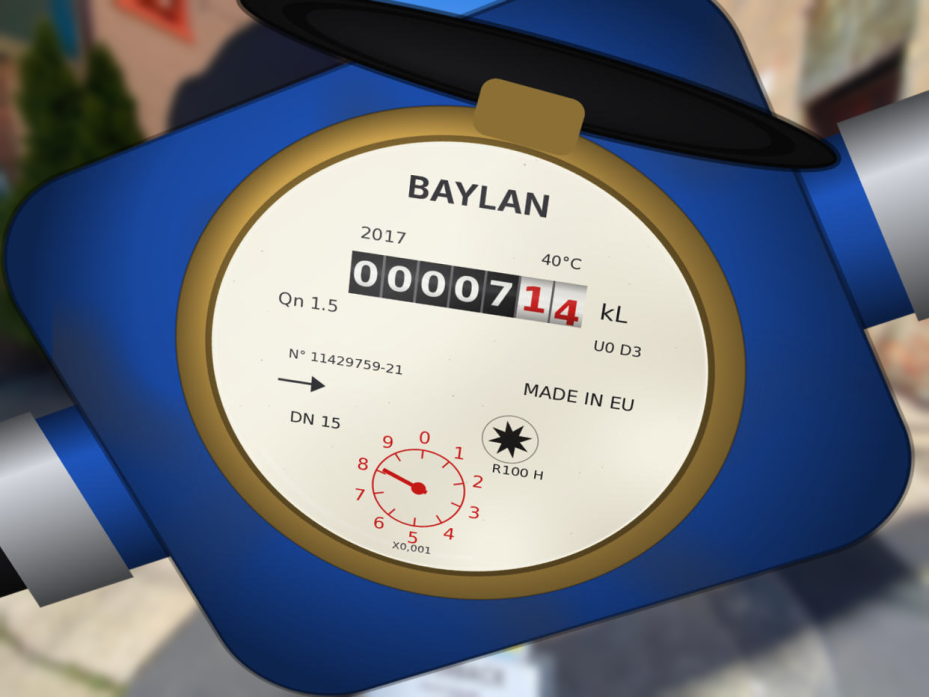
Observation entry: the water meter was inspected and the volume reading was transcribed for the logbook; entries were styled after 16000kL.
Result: 7.138kL
